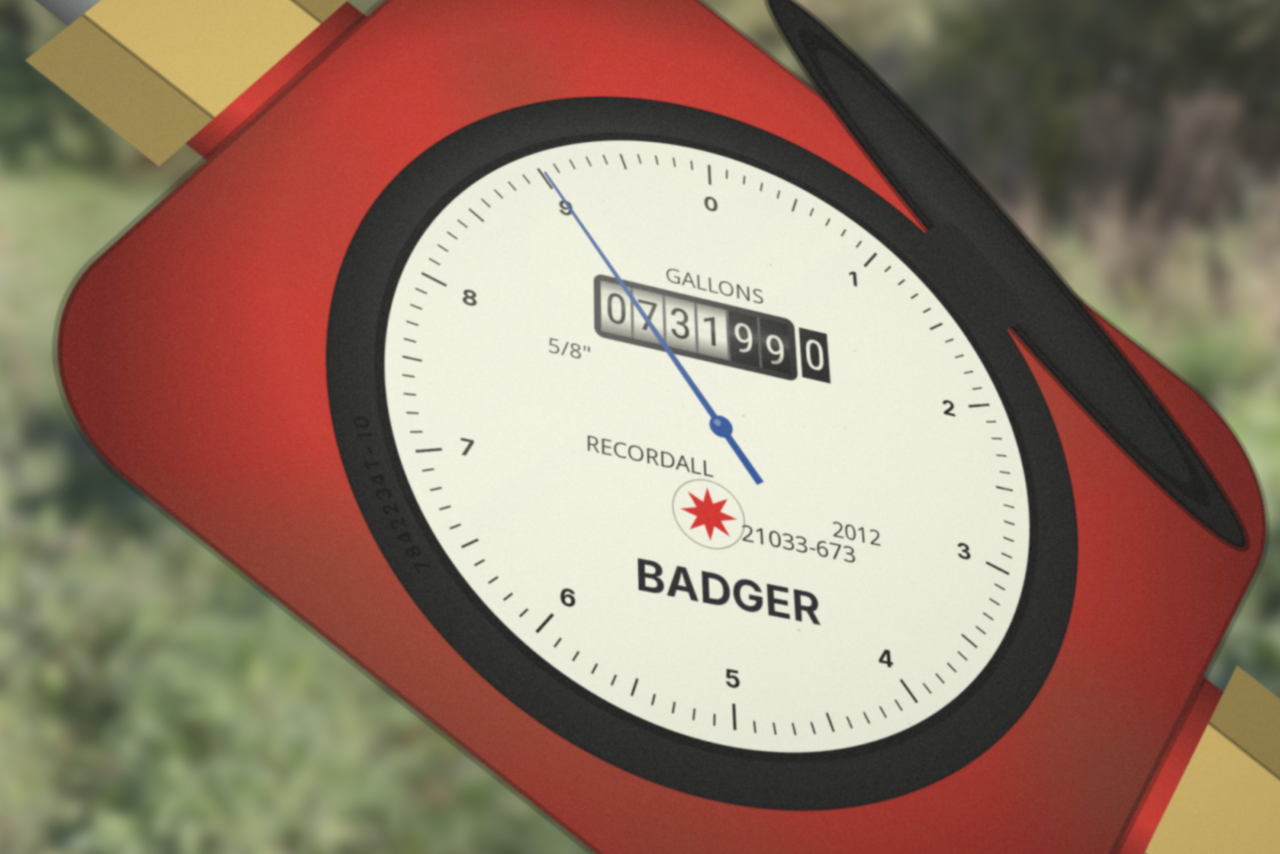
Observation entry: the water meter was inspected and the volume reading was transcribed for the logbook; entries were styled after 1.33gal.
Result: 731989.0gal
